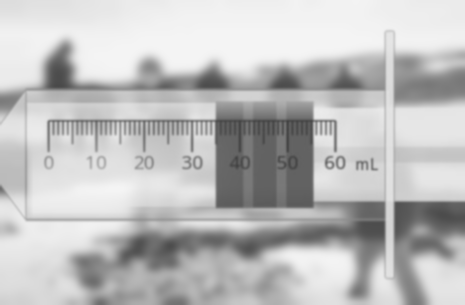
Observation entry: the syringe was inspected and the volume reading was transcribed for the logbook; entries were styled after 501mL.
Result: 35mL
